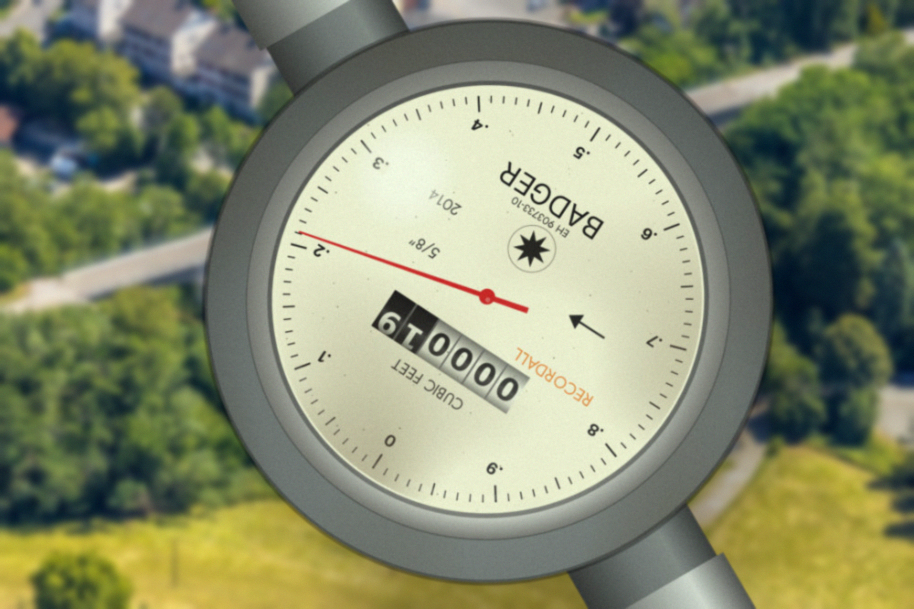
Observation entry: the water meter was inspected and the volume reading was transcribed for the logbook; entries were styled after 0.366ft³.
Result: 19.21ft³
